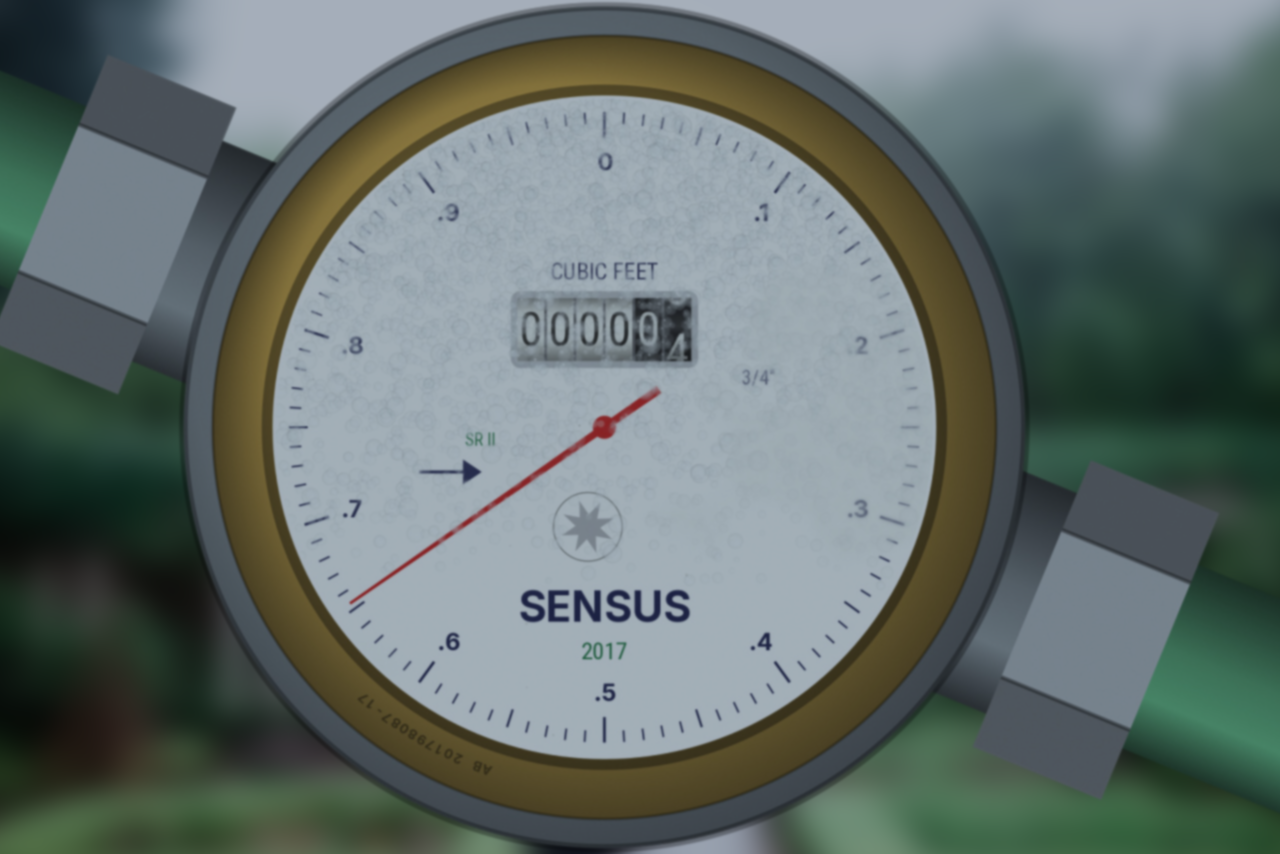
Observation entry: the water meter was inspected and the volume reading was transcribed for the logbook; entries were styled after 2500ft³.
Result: 3.65ft³
